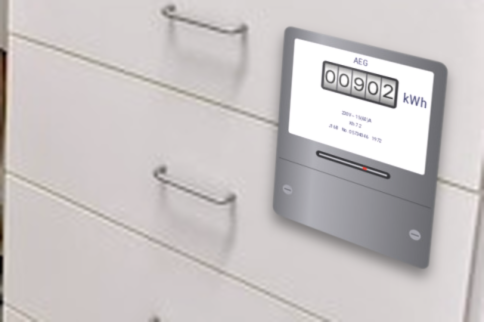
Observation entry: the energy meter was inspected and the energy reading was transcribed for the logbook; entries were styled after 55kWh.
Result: 902kWh
